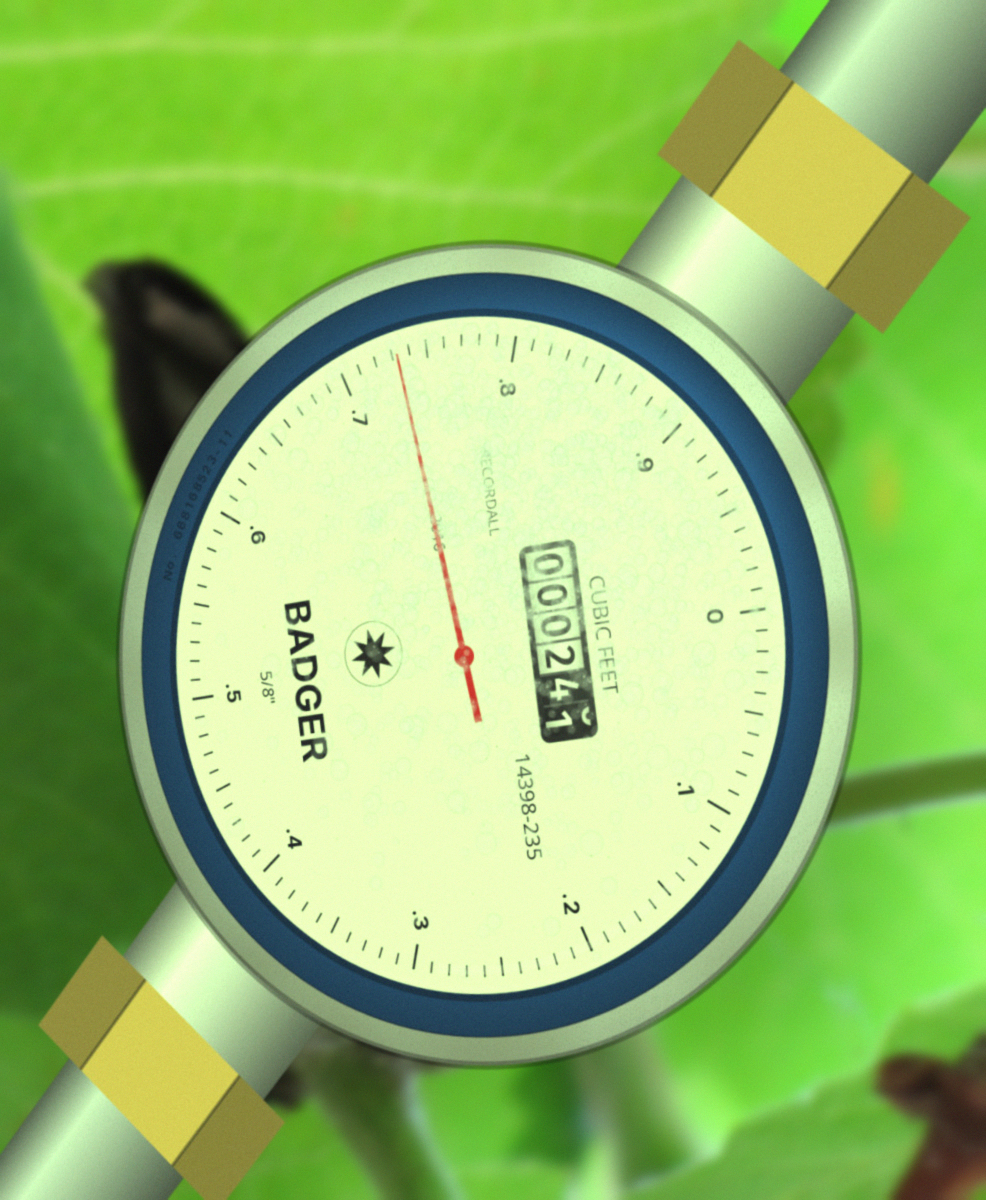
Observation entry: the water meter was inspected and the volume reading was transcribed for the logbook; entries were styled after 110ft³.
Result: 240.73ft³
